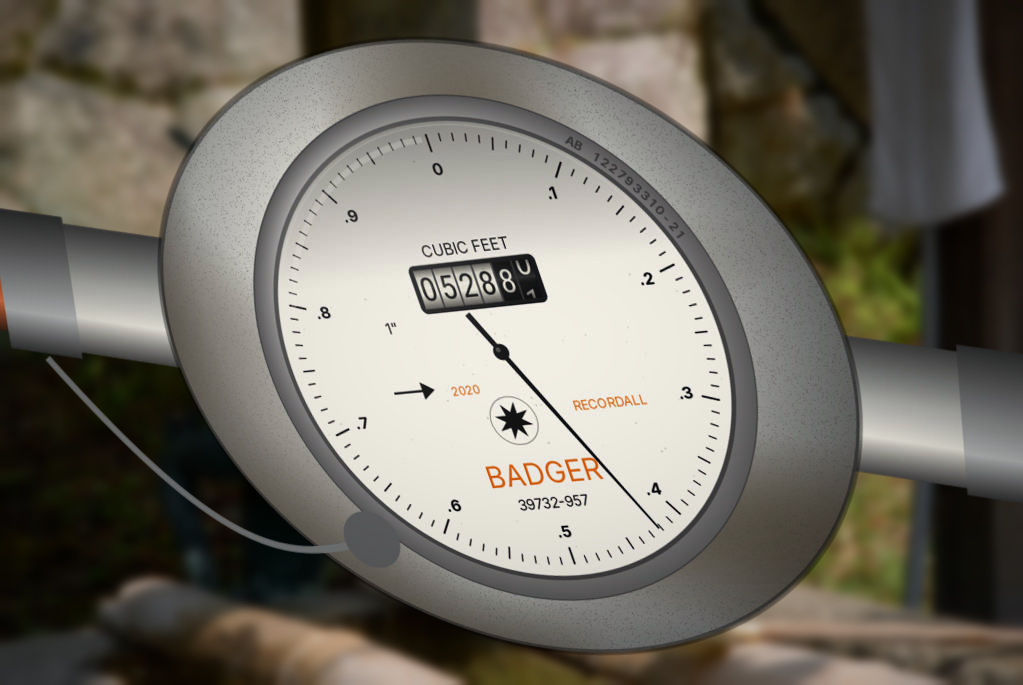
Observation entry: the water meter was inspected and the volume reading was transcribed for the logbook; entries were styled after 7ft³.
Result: 52880.42ft³
